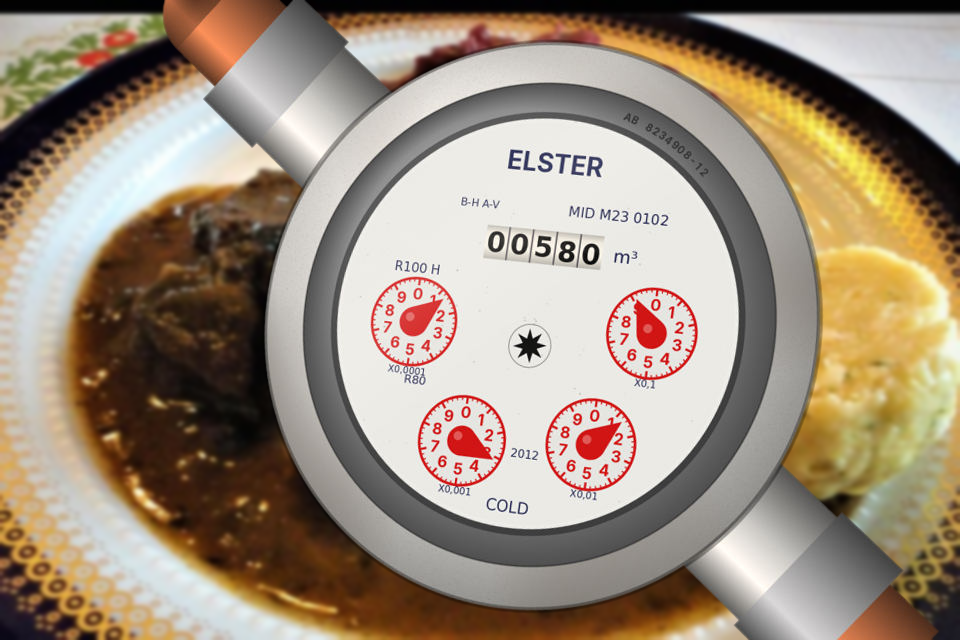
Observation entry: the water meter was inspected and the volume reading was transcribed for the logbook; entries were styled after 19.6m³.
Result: 579.9131m³
